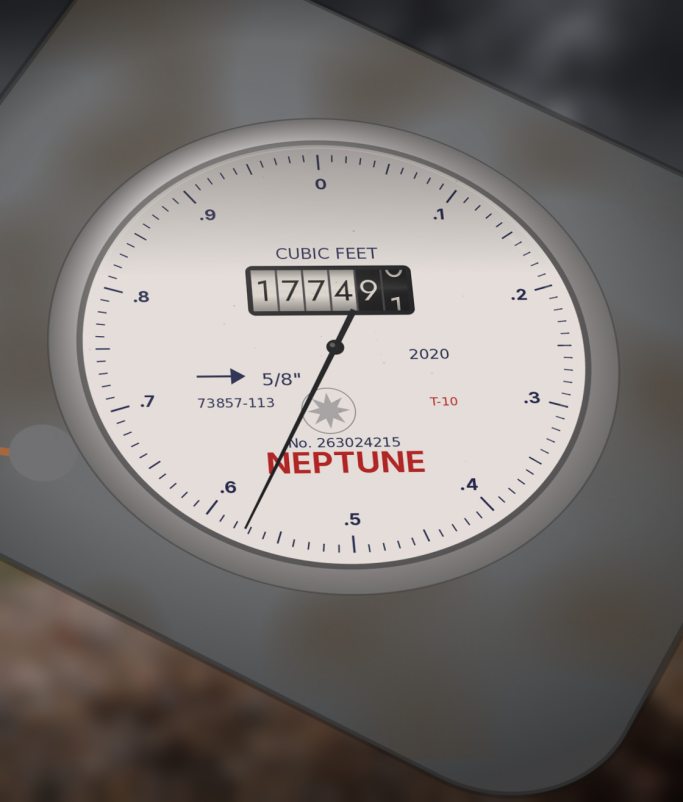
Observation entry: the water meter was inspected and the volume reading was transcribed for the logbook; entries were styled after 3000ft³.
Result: 177490.57ft³
